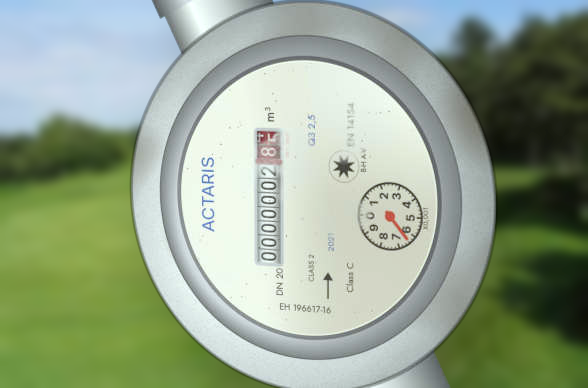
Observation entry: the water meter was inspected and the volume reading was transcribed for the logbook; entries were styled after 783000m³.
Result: 2.846m³
